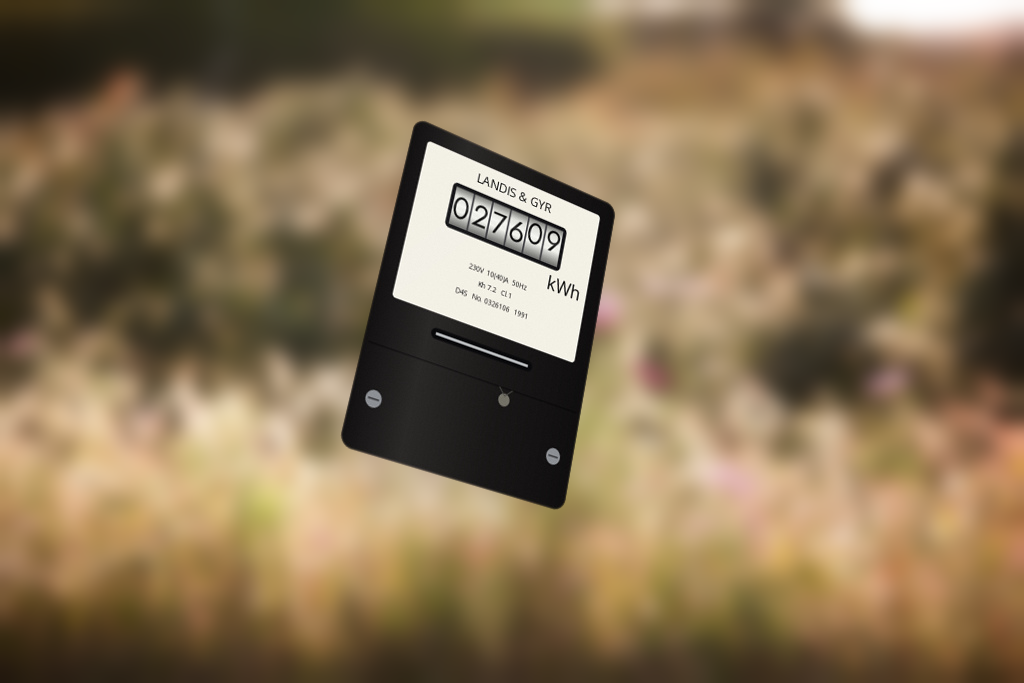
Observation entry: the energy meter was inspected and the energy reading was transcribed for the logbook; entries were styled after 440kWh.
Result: 27609kWh
